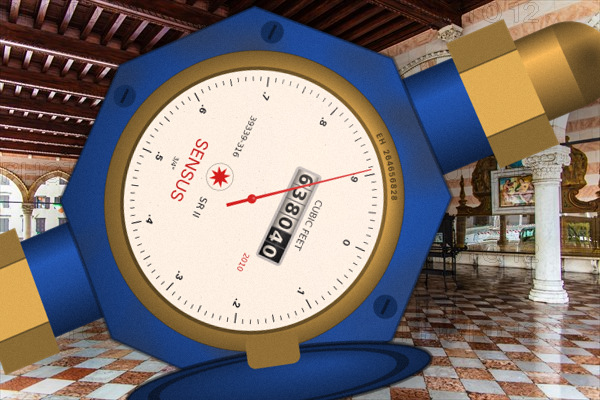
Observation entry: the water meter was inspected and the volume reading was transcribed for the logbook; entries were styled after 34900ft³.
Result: 638039.89ft³
